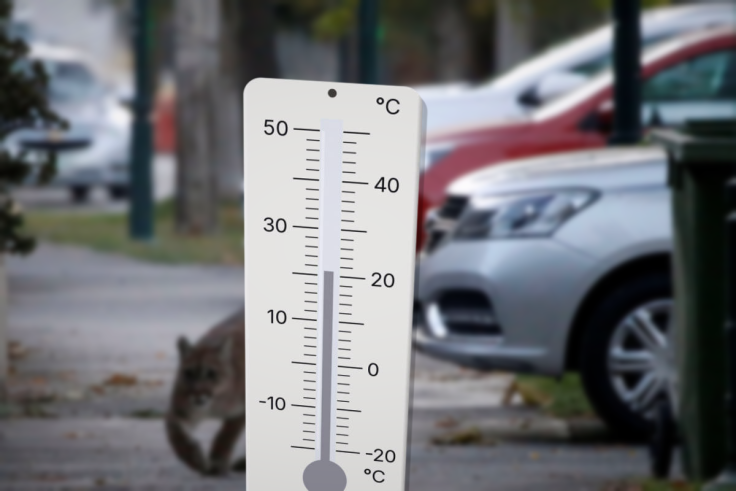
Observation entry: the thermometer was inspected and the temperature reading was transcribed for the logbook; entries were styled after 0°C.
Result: 21°C
